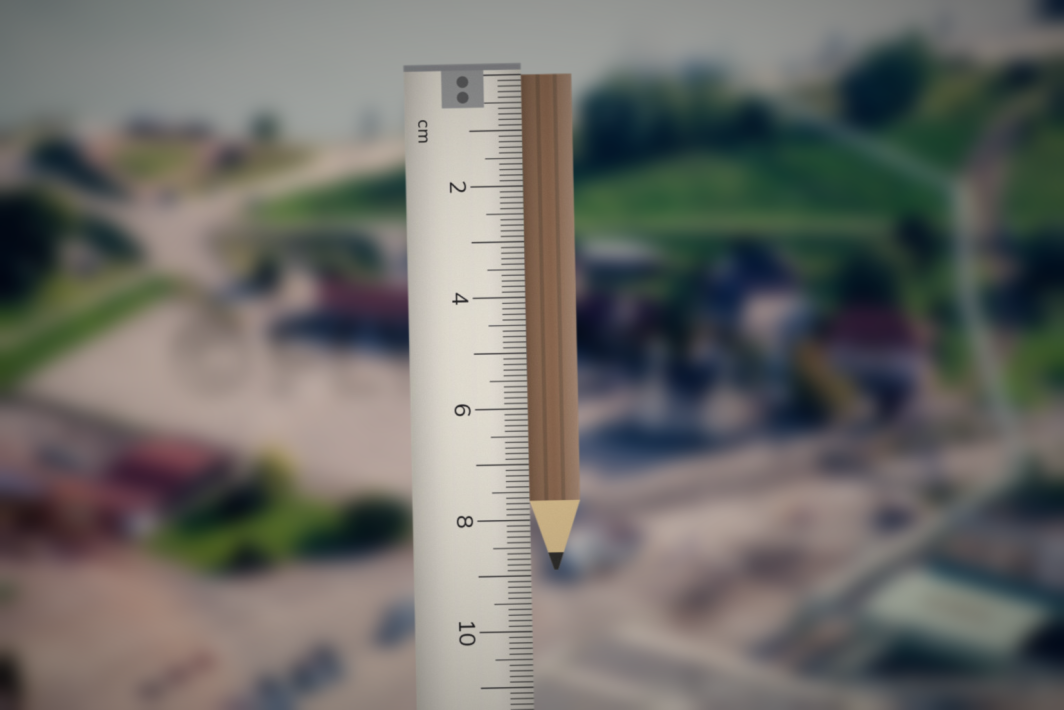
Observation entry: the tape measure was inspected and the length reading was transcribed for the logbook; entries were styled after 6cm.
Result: 8.9cm
